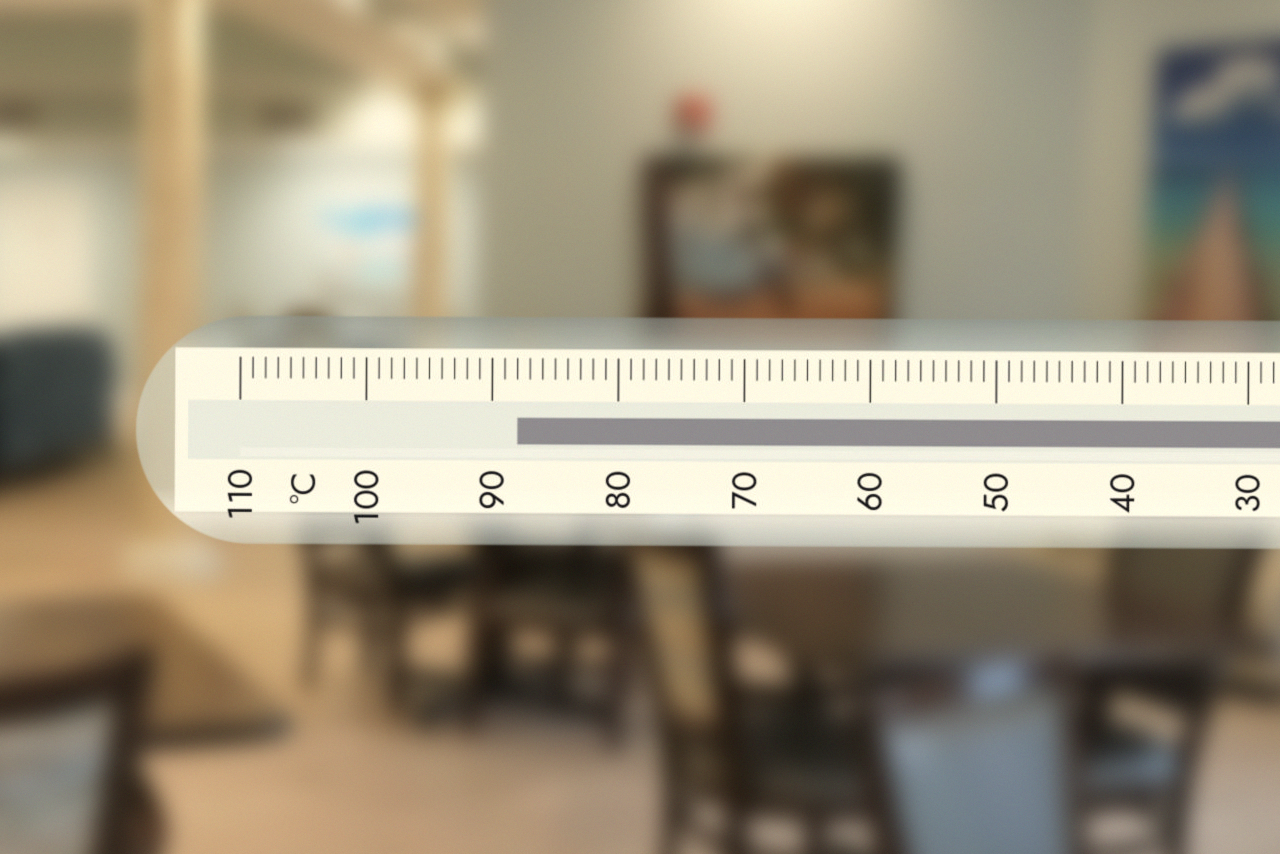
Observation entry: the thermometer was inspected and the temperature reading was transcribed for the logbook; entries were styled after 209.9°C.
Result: 88°C
